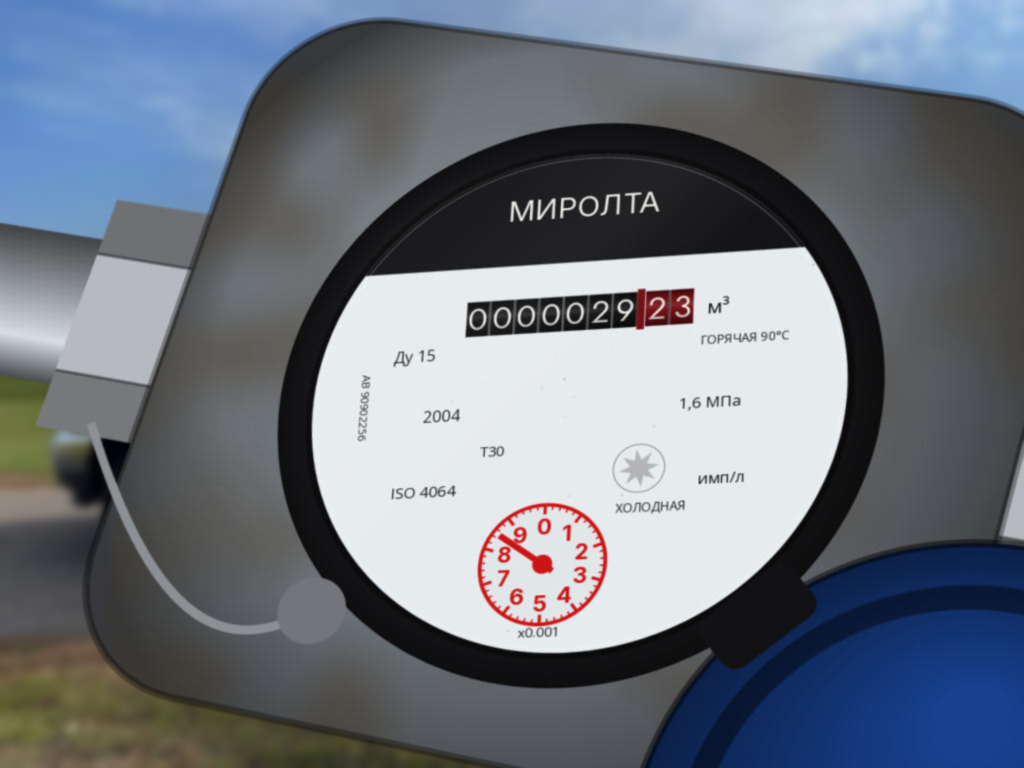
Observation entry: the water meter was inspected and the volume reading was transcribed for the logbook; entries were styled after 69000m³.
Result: 29.238m³
